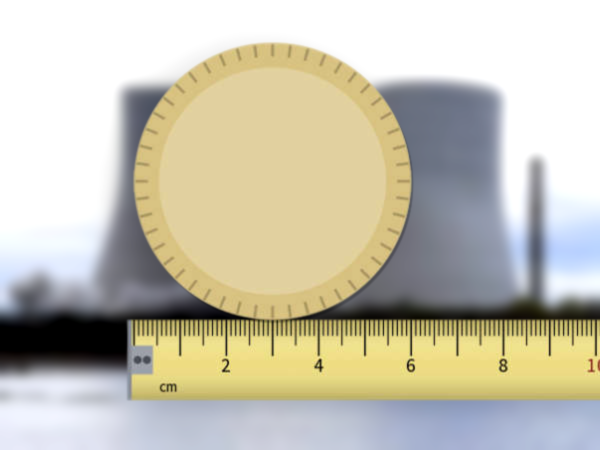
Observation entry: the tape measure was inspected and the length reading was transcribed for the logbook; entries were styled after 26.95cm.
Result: 6cm
